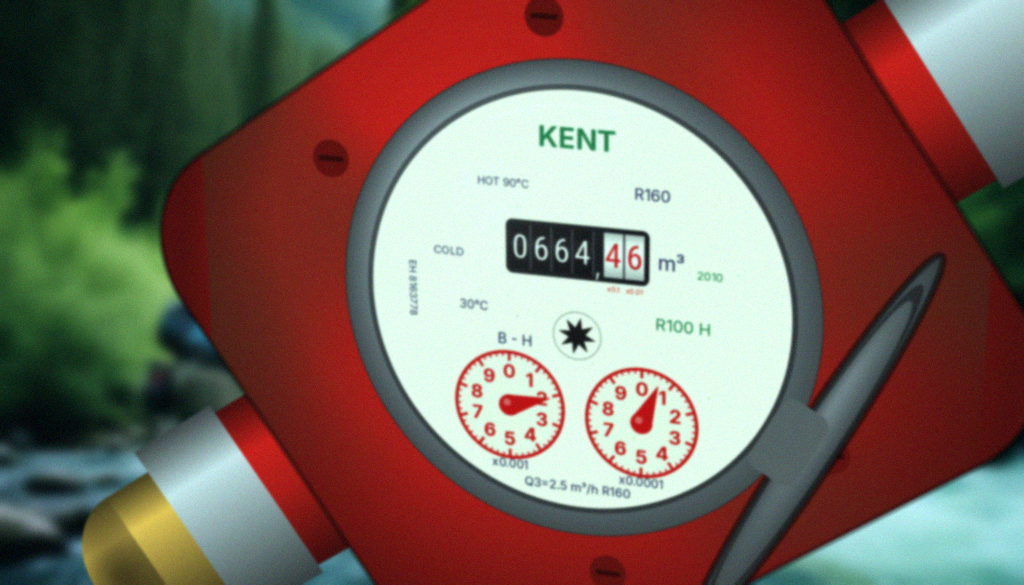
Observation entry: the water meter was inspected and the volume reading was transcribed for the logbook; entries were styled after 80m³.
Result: 664.4620m³
